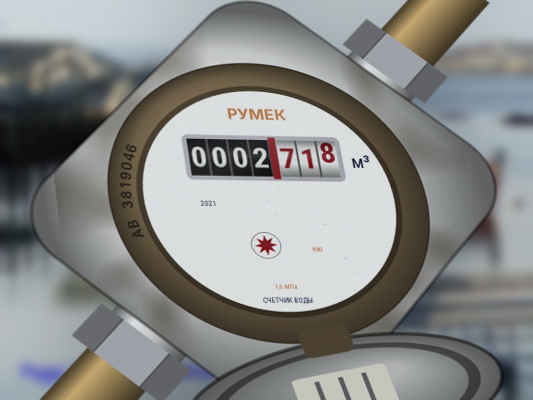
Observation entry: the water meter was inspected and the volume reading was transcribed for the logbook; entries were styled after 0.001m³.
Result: 2.718m³
